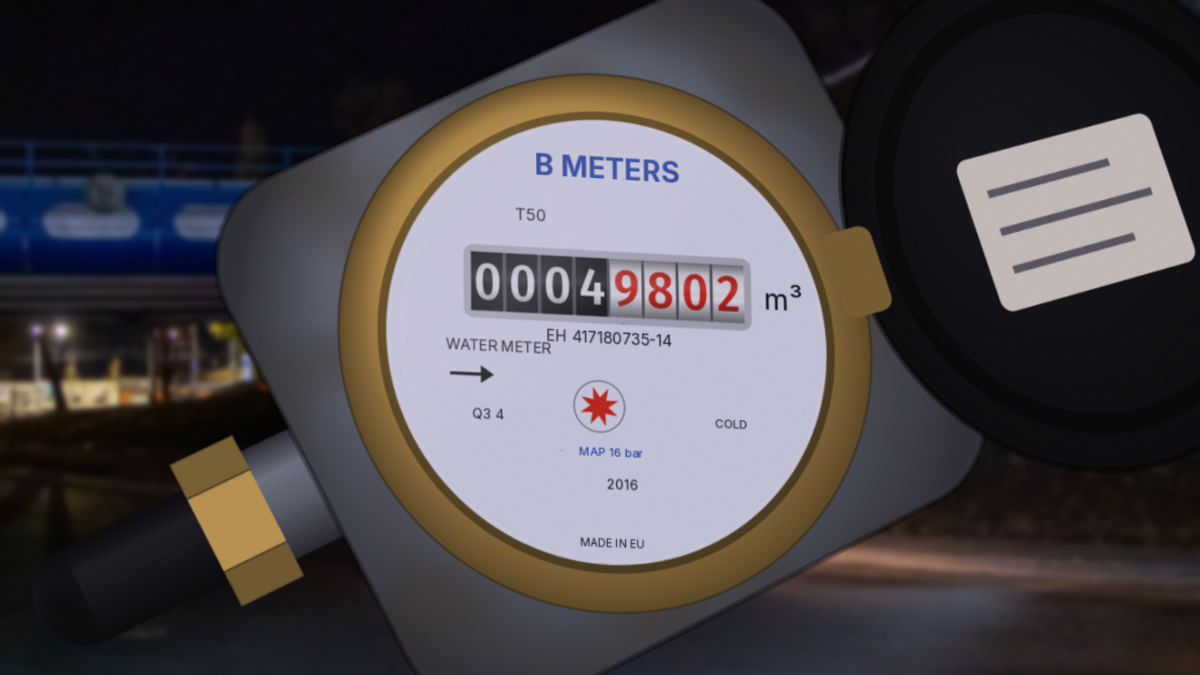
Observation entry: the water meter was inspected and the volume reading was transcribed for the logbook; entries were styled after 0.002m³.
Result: 4.9802m³
